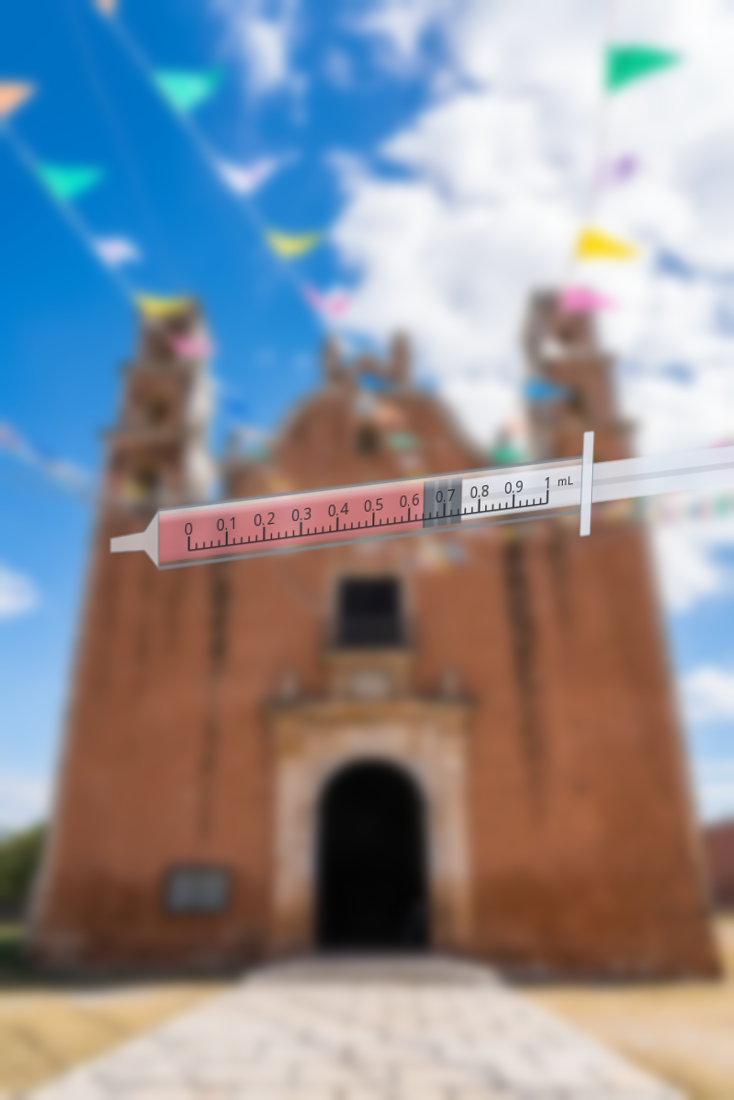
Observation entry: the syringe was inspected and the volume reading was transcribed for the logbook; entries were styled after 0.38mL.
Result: 0.64mL
